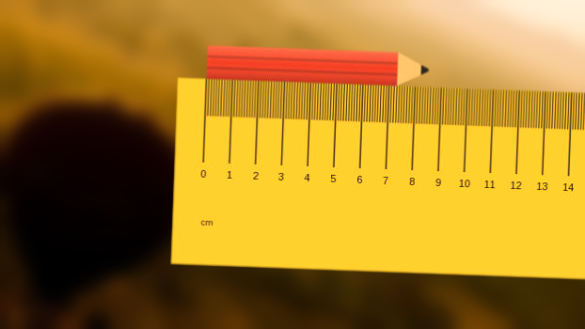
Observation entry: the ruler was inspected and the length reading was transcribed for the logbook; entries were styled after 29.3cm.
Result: 8.5cm
